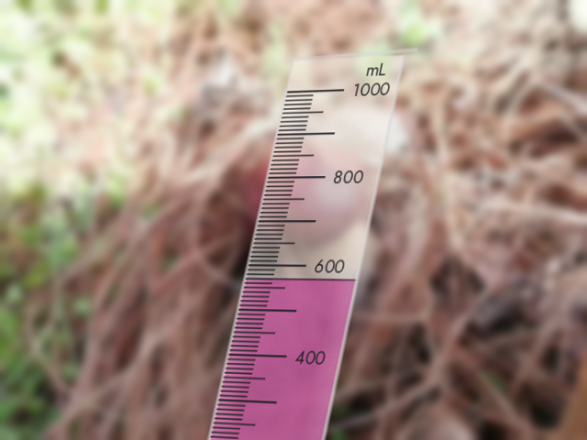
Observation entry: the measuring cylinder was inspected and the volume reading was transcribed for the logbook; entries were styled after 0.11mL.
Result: 570mL
